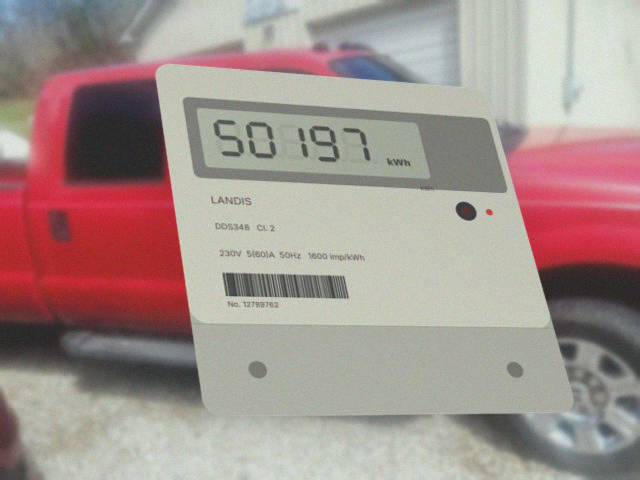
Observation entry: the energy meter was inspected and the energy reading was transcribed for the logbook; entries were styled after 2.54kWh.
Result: 50197kWh
